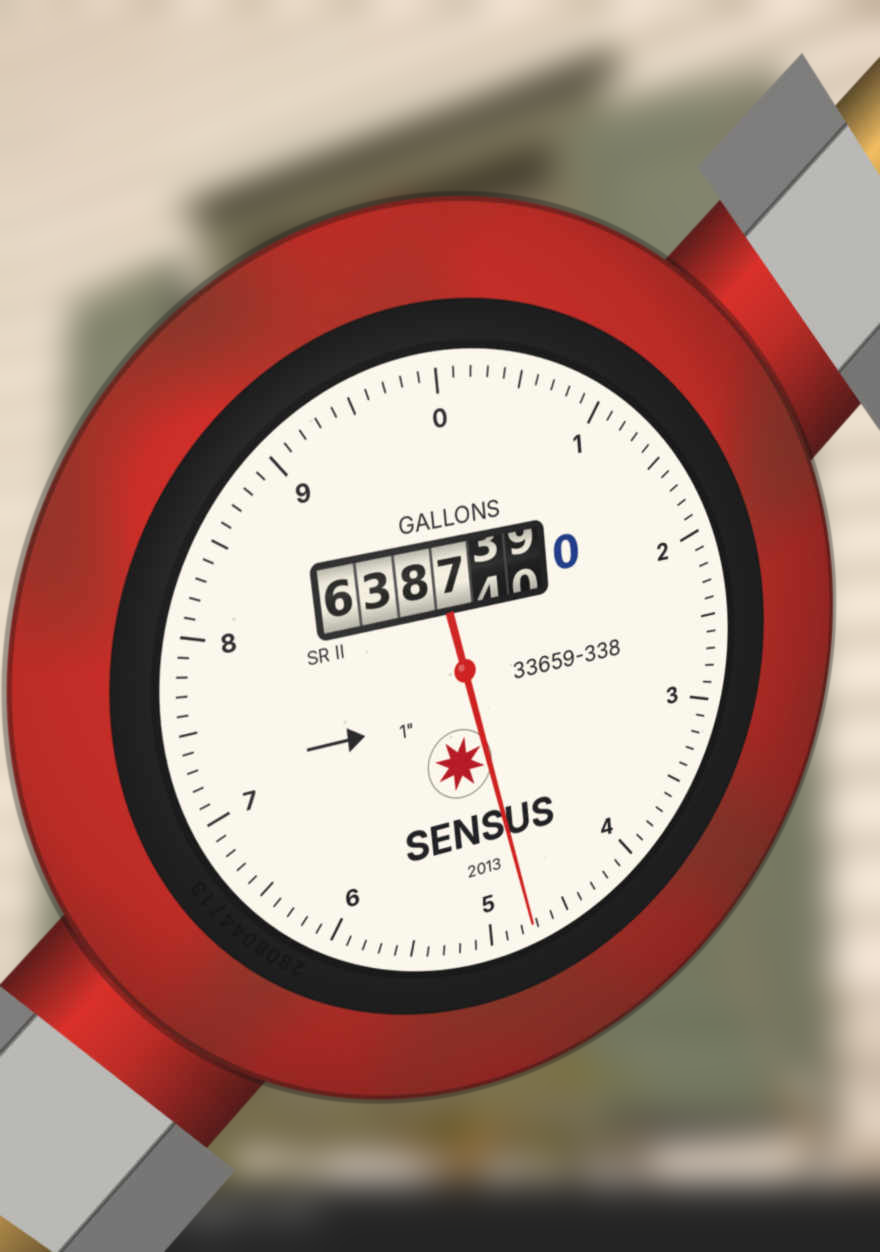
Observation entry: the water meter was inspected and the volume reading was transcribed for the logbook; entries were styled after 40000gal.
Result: 6387394.7gal
